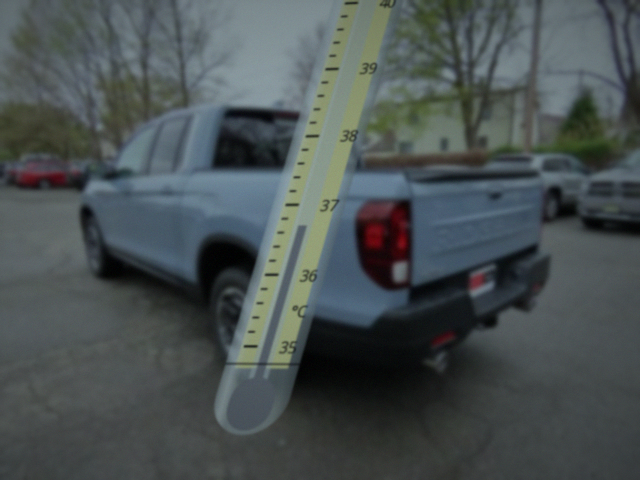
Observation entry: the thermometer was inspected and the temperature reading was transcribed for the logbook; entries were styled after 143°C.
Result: 36.7°C
